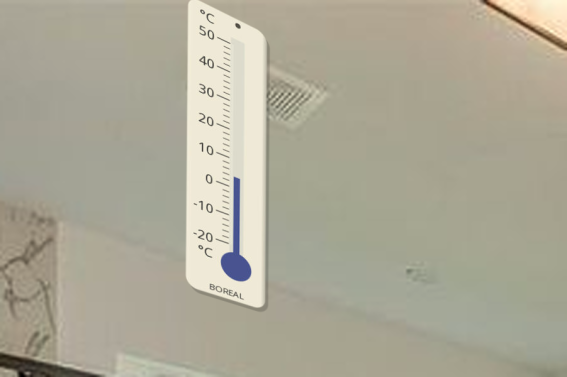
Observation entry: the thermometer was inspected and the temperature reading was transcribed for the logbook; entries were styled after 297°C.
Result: 4°C
